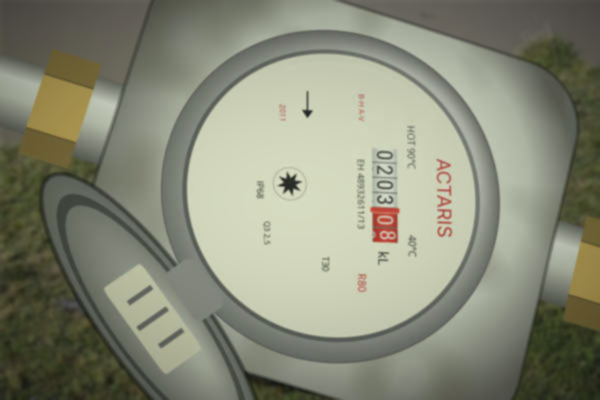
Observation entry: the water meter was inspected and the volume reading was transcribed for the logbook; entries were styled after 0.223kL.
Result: 203.08kL
